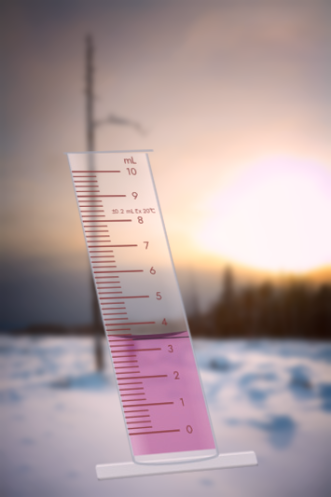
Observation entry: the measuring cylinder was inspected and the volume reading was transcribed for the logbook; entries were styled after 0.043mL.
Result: 3.4mL
